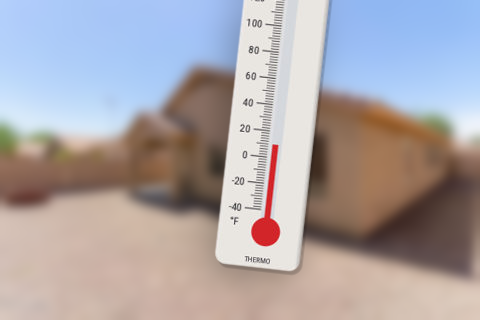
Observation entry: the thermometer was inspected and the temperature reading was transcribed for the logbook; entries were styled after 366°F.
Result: 10°F
